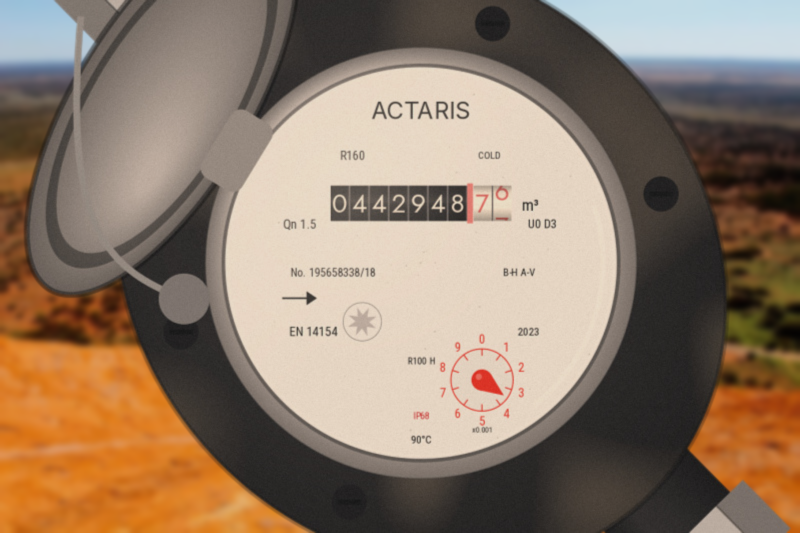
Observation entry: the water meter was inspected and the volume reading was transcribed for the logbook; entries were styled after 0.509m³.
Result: 442948.763m³
